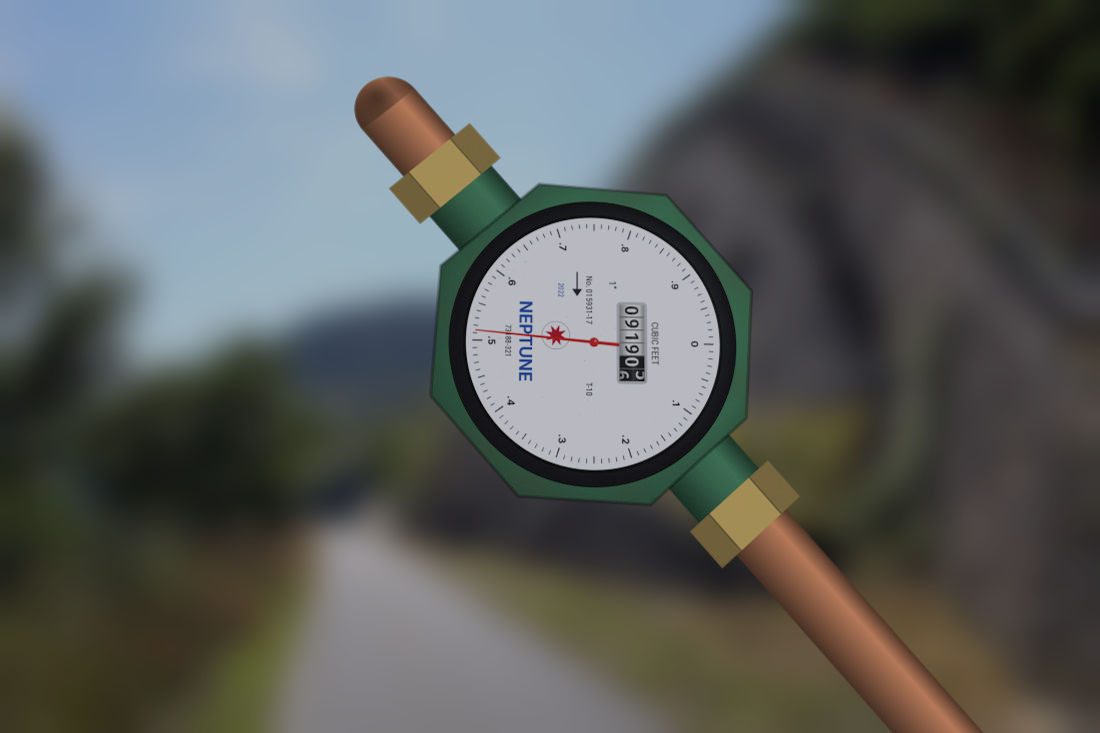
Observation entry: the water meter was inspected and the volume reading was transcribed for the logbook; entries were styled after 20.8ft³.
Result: 91905.51ft³
